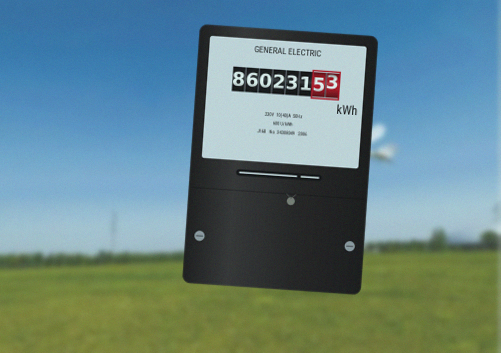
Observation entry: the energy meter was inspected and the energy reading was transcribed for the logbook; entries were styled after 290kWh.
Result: 860231.53kWh
